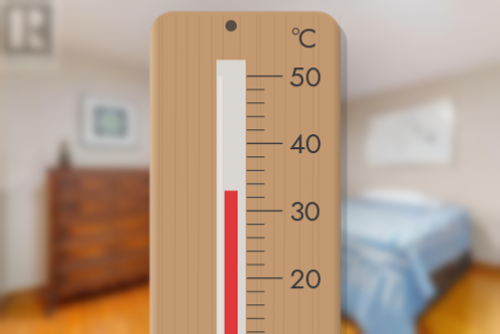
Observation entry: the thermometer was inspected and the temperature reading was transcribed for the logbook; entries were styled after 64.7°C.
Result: 33°C
